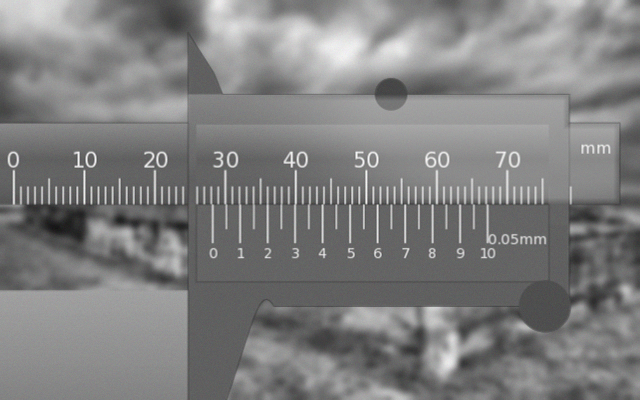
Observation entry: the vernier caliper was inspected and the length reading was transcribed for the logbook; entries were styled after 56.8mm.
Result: 28.2mm
